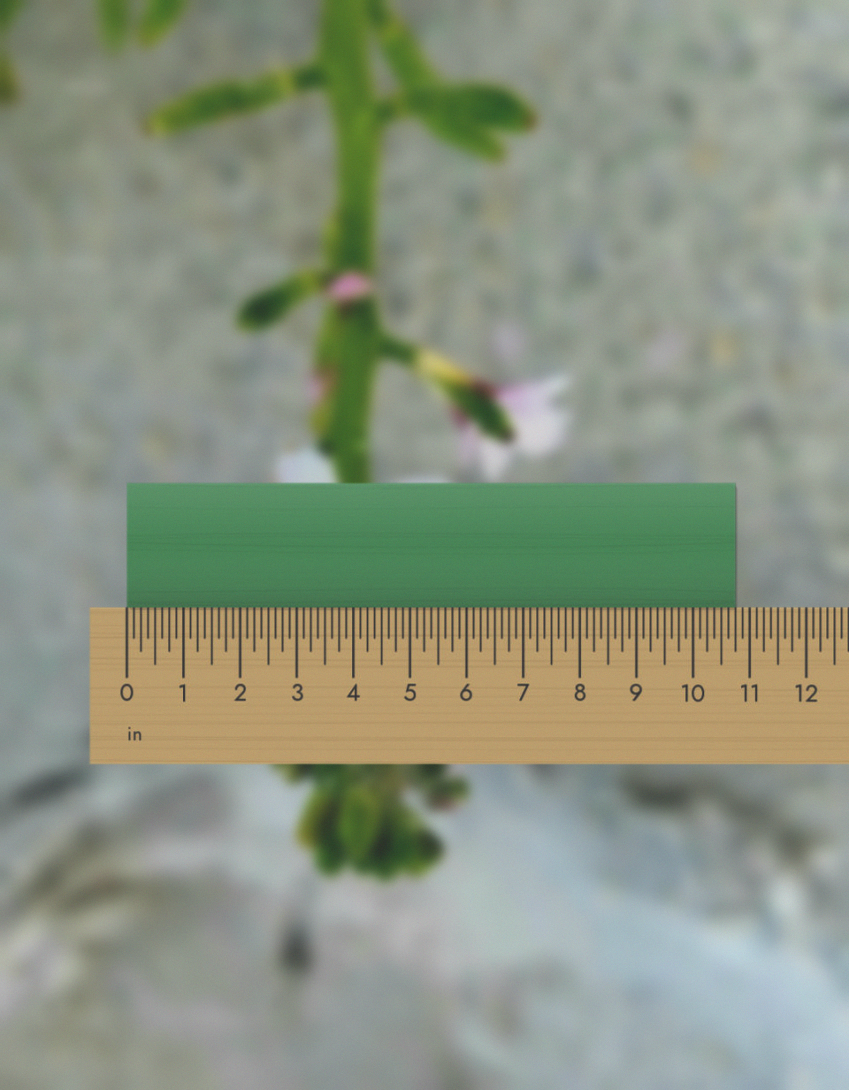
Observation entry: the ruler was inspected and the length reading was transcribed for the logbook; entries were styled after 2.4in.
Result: 10.75in
